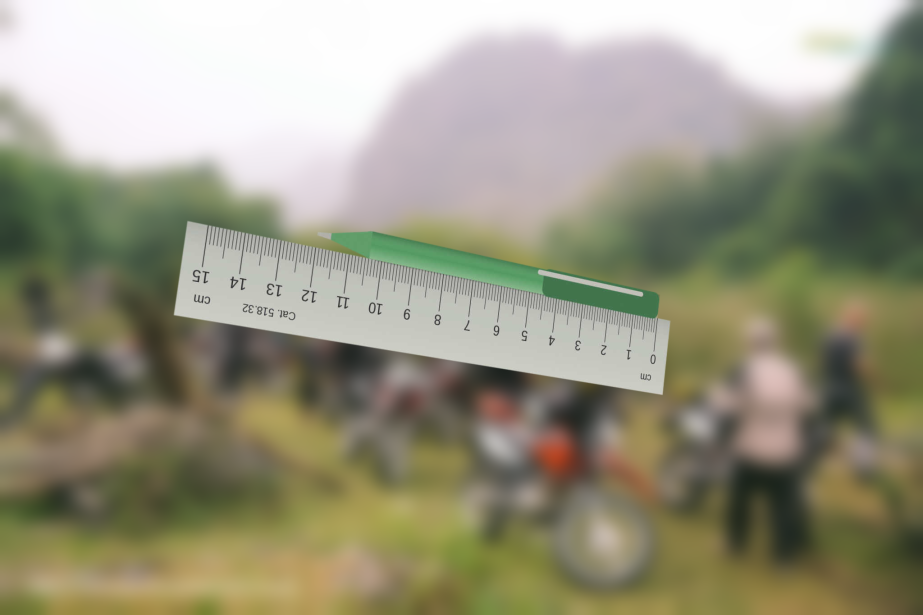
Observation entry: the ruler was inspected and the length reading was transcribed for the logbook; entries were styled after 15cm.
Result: 12cm
